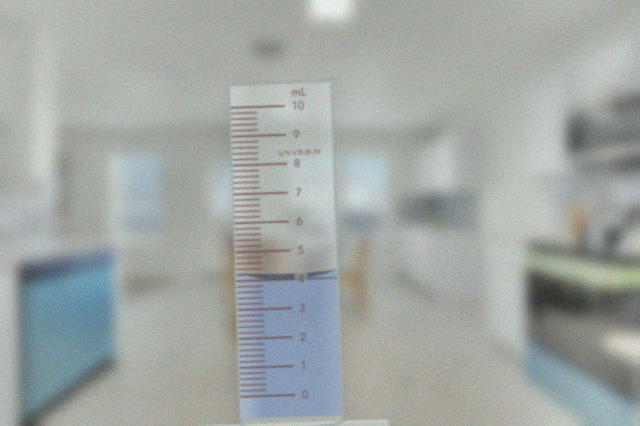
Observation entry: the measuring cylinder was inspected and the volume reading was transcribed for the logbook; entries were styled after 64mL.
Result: 4mL
